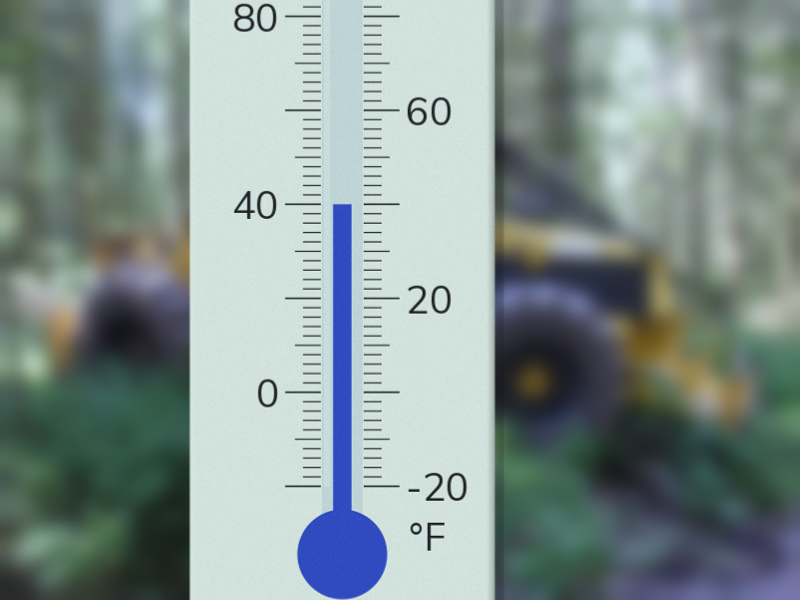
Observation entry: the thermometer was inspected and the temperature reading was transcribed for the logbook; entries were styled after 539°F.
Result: 40°F
